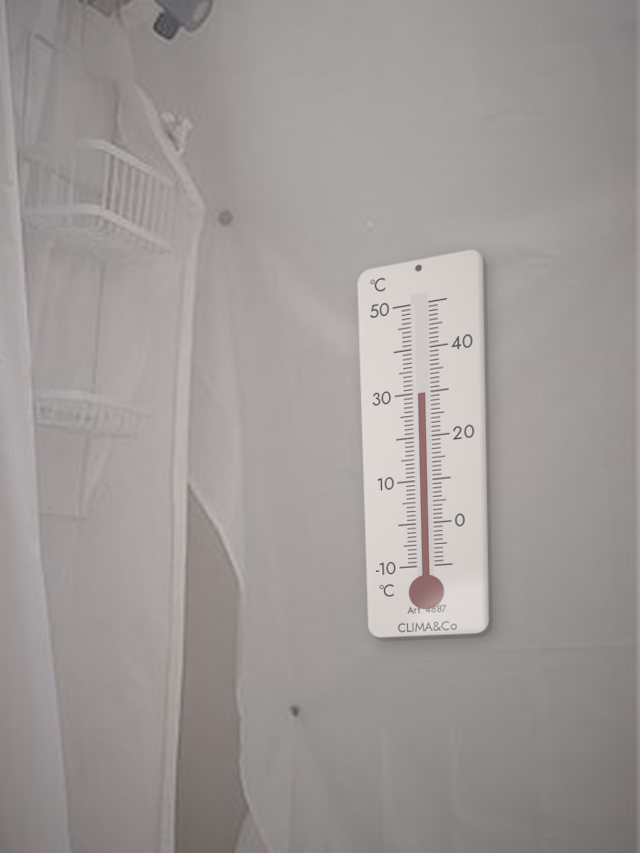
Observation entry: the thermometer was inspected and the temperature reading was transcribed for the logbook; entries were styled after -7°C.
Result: 30°C
